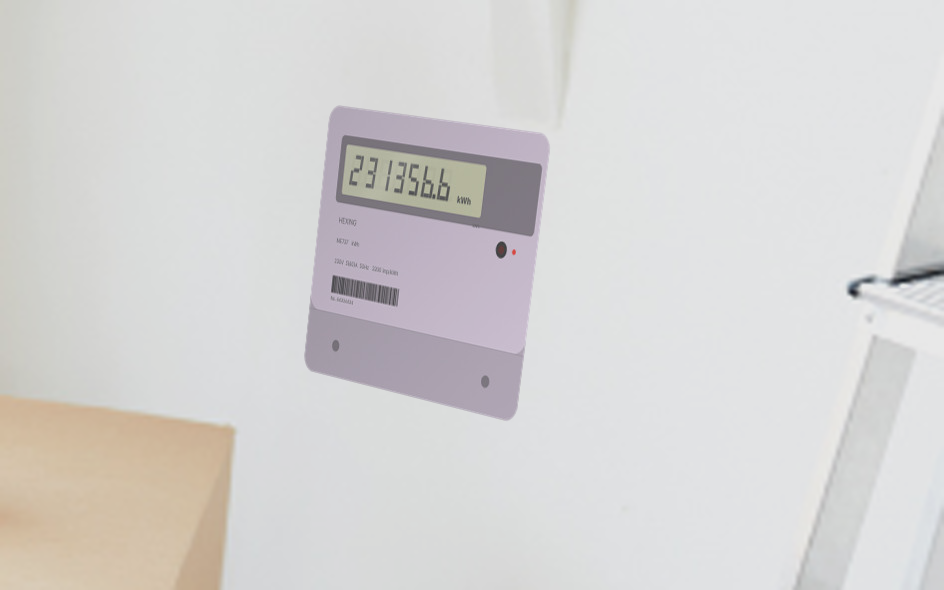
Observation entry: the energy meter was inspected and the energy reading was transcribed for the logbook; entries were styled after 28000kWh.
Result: 231356.6kWh
